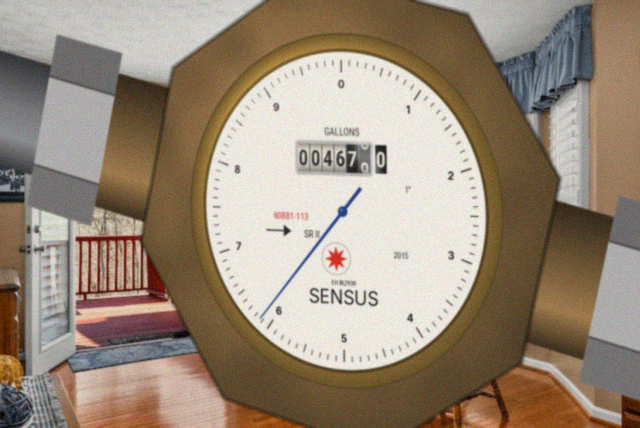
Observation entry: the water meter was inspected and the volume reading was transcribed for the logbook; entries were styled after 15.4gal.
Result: 46786.1gal
